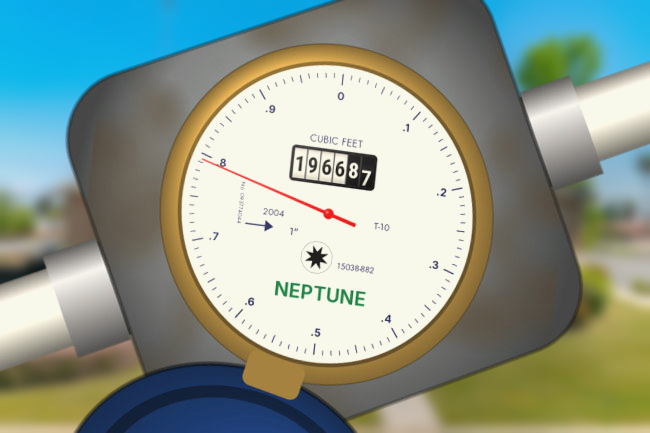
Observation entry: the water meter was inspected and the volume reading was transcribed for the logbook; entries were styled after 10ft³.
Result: 196686.79ft³
